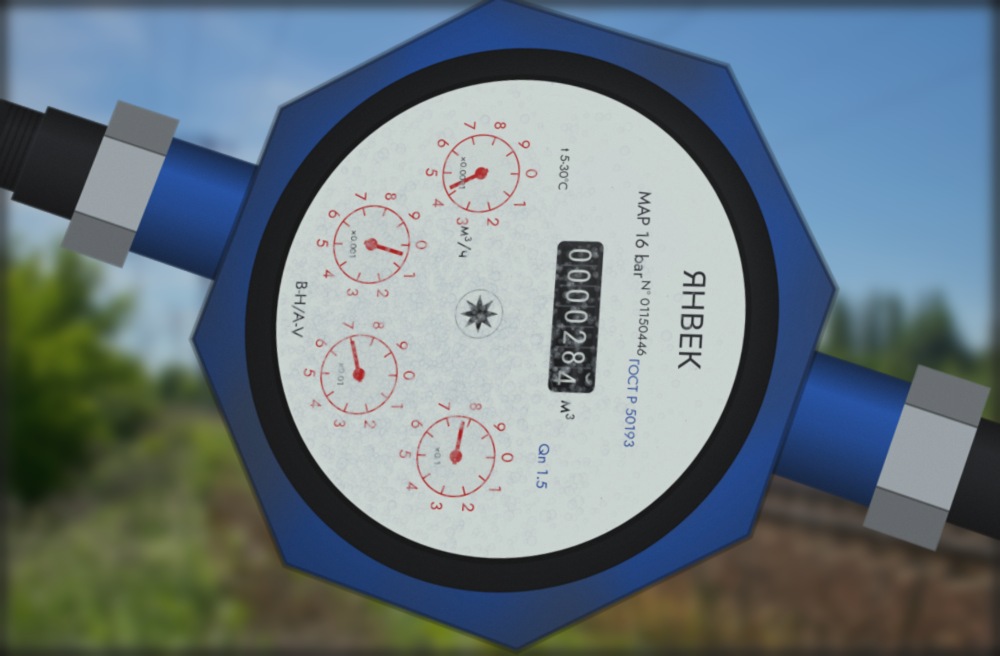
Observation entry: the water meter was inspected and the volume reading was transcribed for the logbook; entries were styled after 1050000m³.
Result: 283.7704m³
